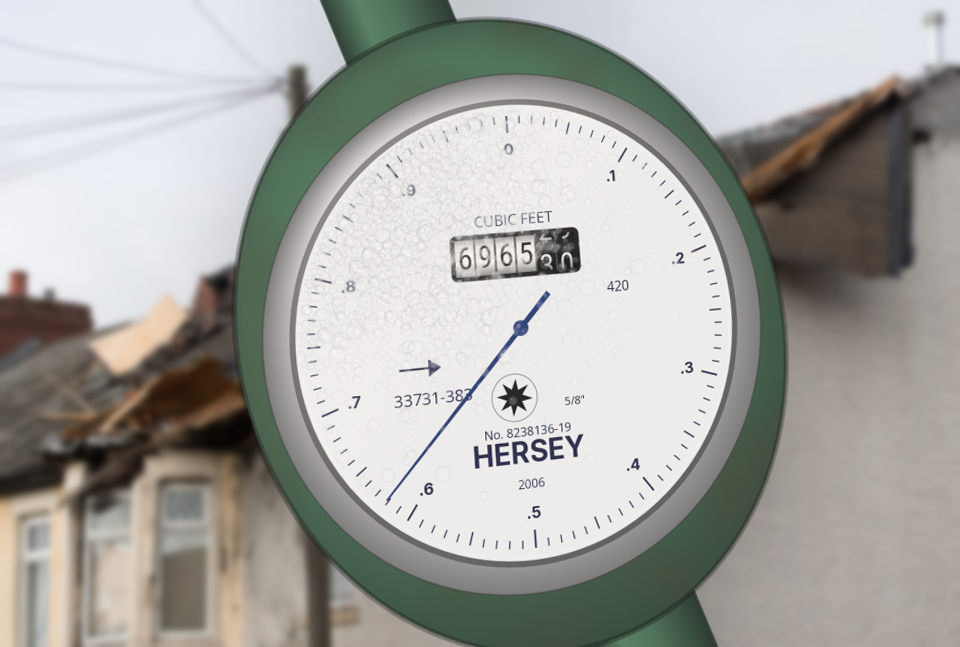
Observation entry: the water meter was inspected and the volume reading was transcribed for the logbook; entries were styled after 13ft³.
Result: 696529.62ft³
